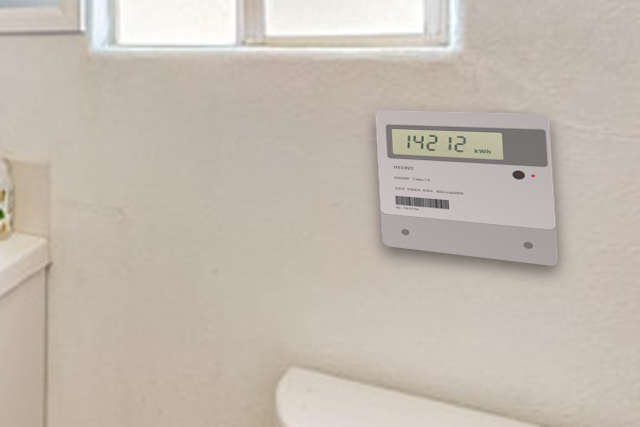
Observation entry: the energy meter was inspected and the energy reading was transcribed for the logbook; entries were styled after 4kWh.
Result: 14212kWh
